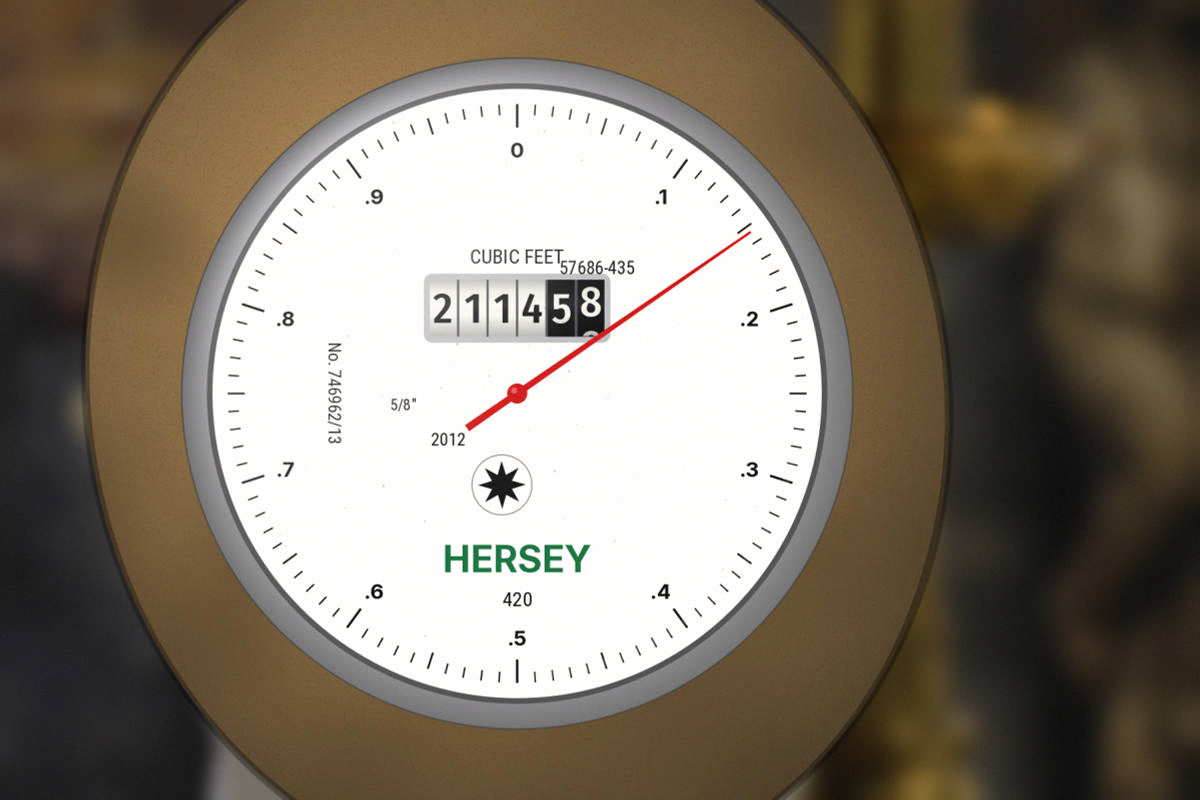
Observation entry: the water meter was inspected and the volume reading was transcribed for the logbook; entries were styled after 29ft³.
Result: 211458.15ft³
